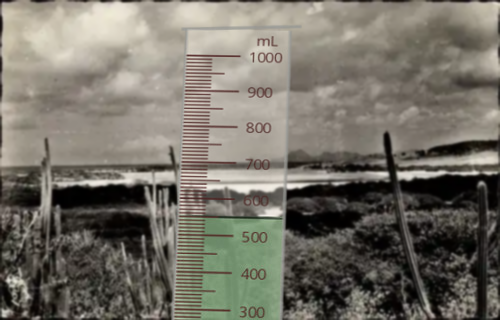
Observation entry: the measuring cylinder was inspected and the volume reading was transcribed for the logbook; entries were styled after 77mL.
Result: 550mL
